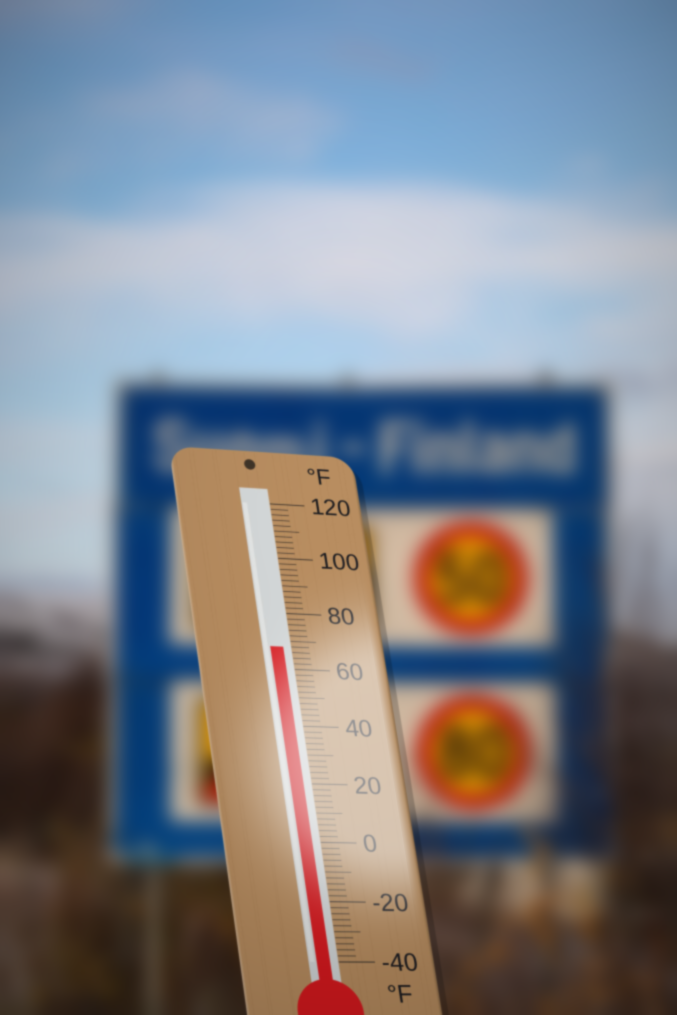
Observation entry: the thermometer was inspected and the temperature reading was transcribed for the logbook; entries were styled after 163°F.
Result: 68°F
